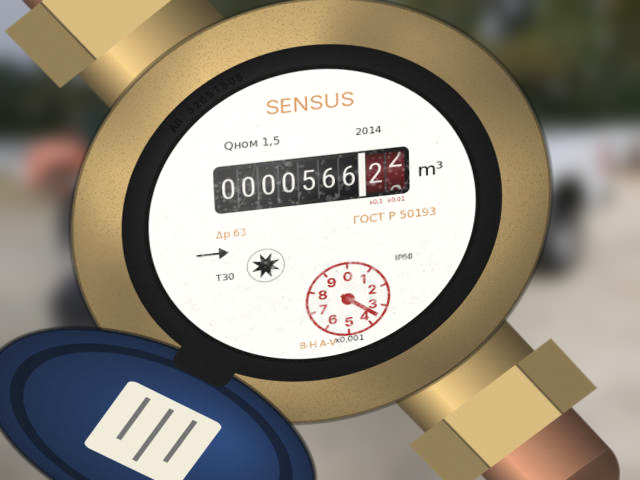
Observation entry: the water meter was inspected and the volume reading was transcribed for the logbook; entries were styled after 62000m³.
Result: 566.223m³
